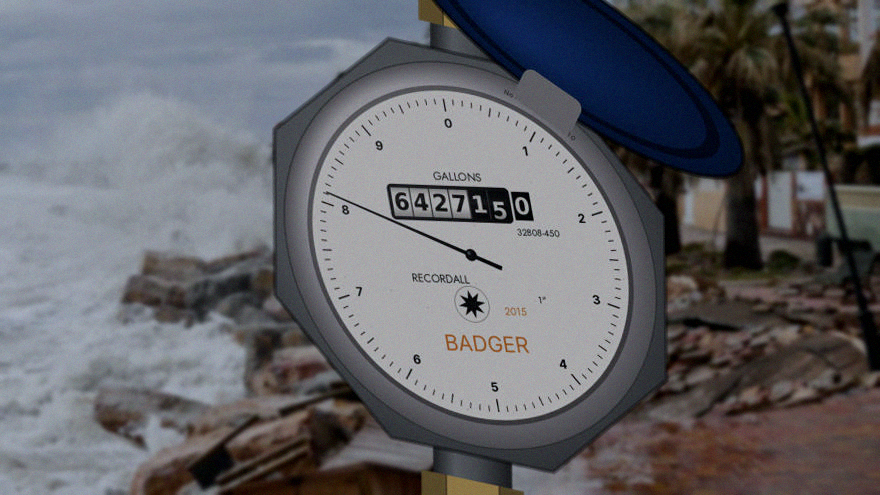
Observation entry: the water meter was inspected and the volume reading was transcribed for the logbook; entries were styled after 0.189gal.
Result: 6427148.1gal
